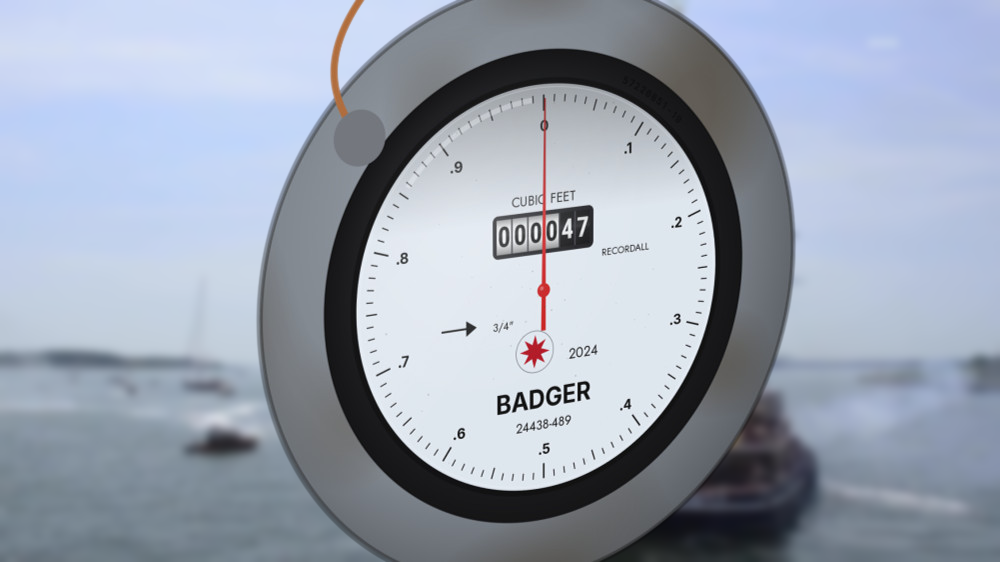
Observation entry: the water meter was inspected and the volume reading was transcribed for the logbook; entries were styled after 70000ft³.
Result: 47.00ft³
